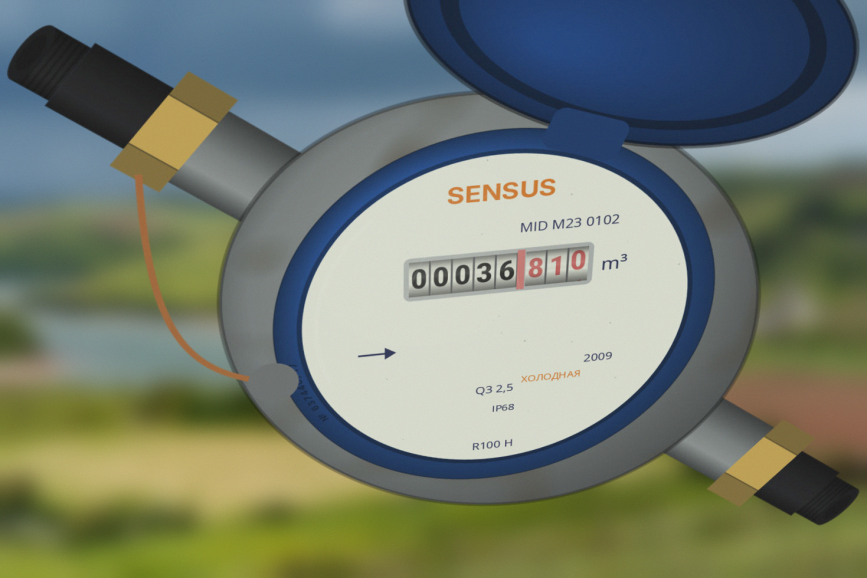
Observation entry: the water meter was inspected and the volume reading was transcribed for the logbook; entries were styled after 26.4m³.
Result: 36.810m³
